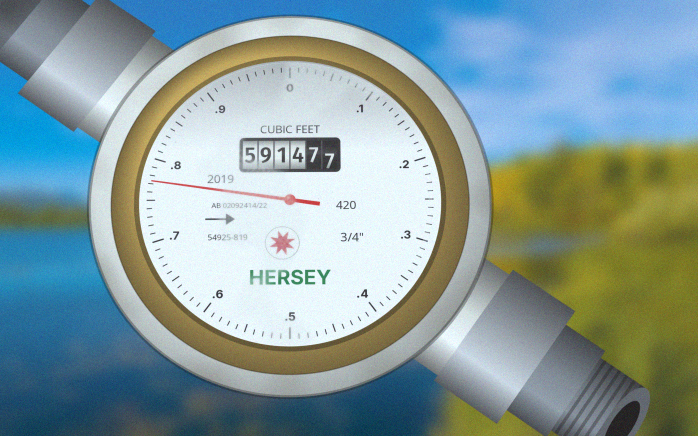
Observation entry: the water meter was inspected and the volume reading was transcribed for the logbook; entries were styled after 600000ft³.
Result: 591476.77ft³
